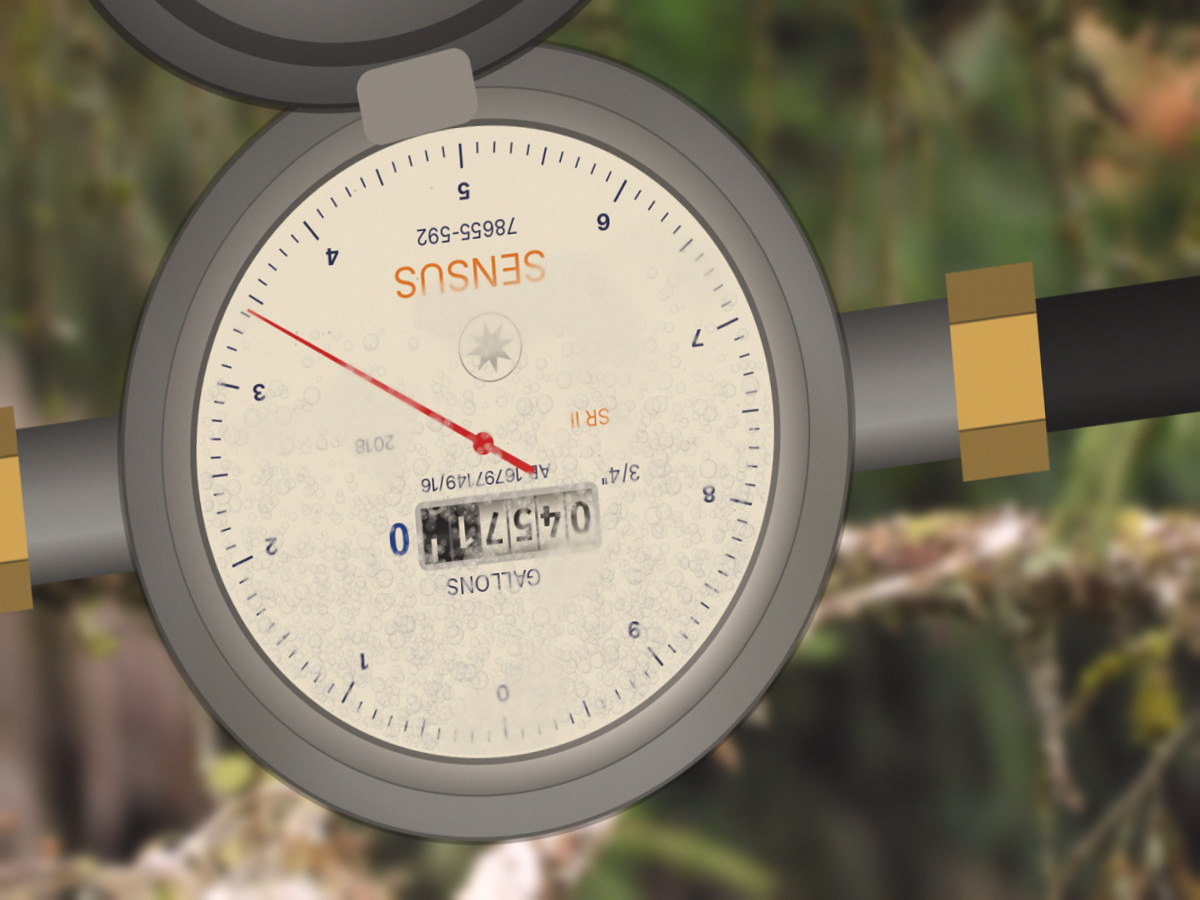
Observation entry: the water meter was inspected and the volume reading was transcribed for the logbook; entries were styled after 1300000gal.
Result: 457113.4gal
